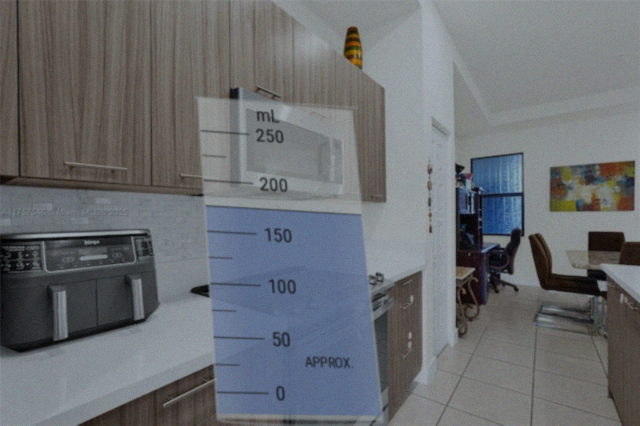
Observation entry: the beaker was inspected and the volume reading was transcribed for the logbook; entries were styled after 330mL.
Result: 175mL
